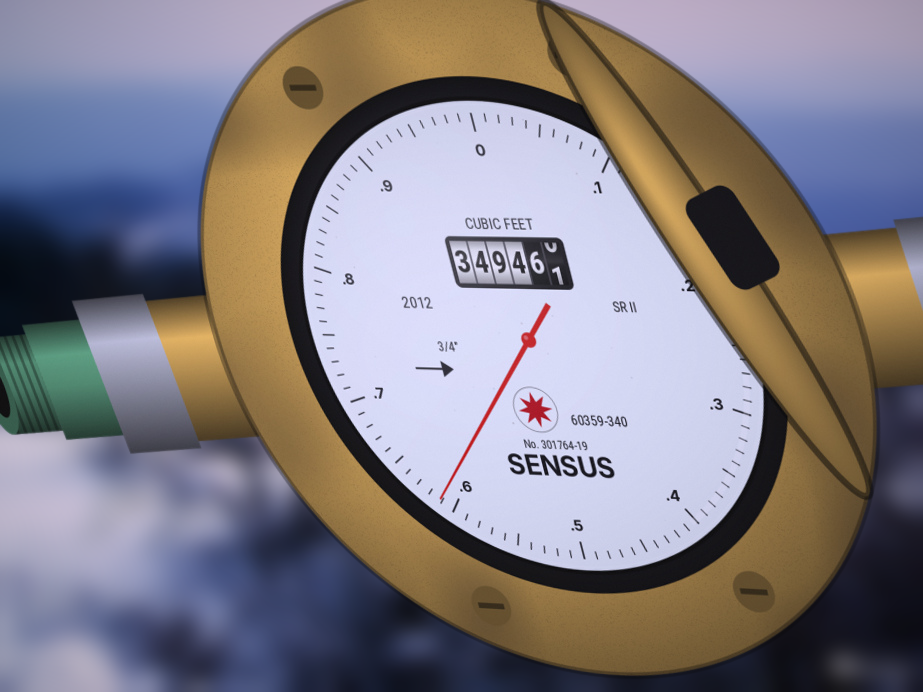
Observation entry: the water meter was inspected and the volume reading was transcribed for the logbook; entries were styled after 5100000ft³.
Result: 349460.61ft³
